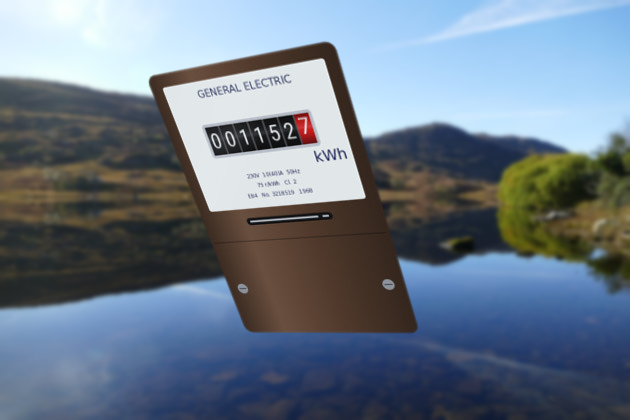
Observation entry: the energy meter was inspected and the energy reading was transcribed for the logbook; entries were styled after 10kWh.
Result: 1152.7kWh
